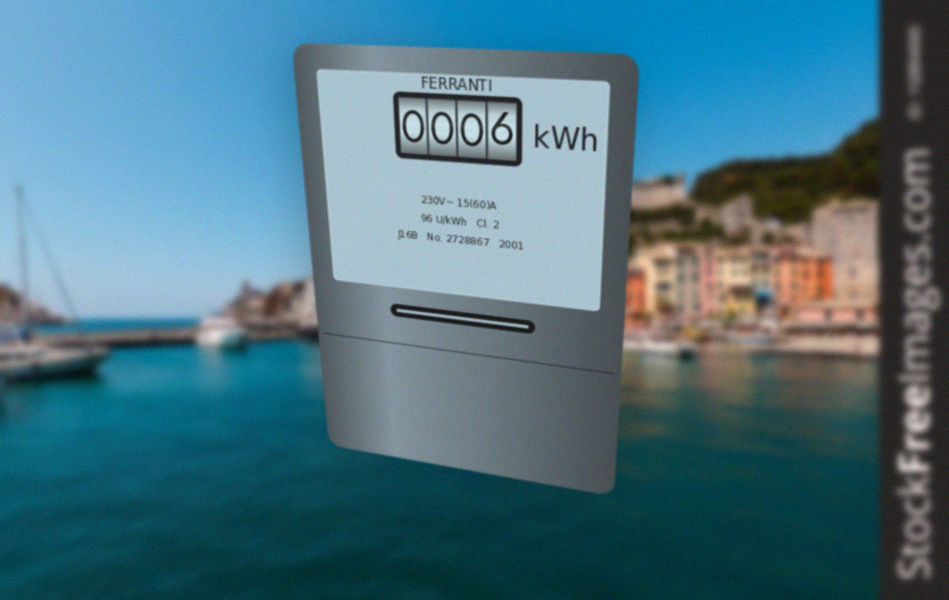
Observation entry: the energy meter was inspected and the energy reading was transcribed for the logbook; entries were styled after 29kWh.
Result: 6kWh
